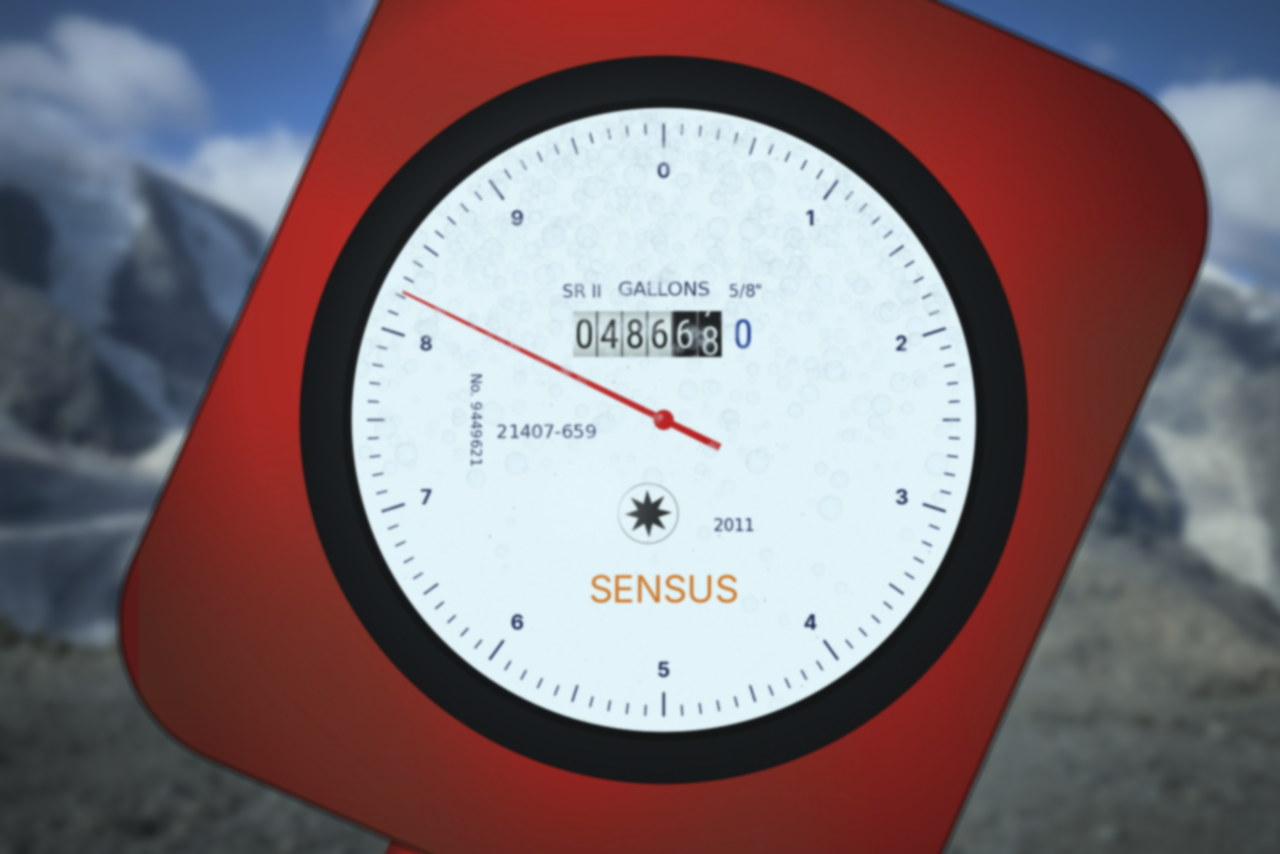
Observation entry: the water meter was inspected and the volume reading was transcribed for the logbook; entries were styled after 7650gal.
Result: 486678.2gal
